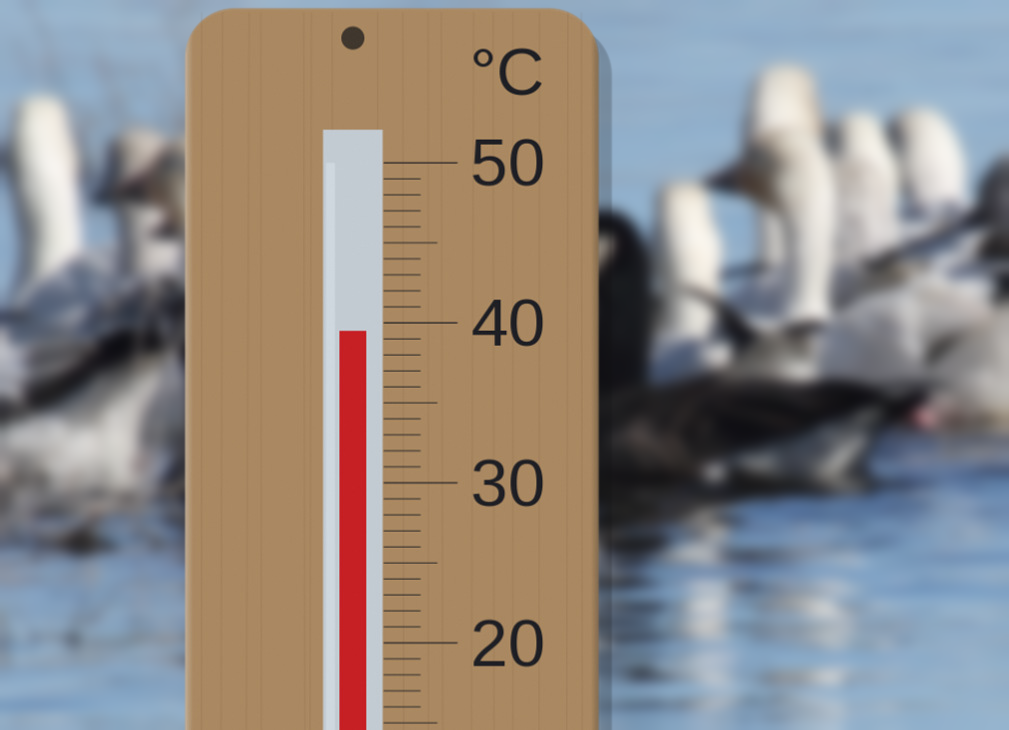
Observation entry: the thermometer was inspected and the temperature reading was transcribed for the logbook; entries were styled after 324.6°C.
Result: 39.5°C
